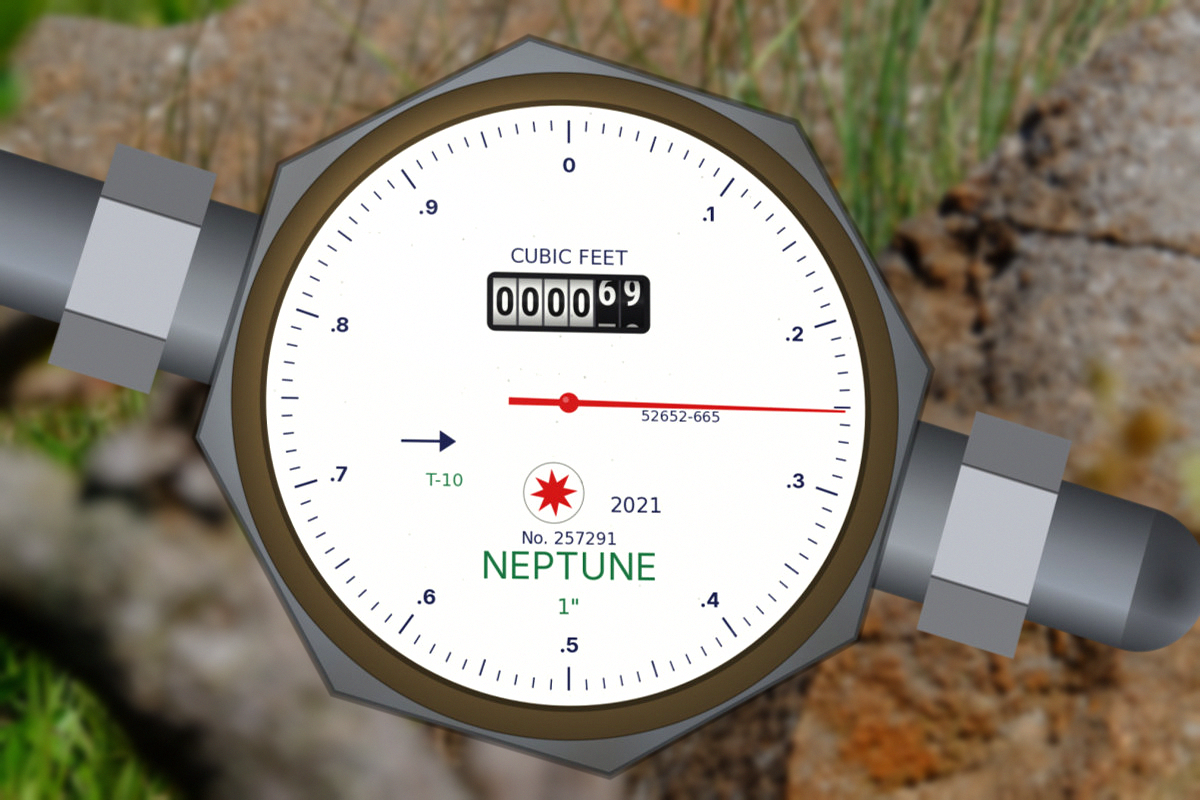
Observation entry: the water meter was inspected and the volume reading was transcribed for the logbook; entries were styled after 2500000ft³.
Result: 69.25ft³
